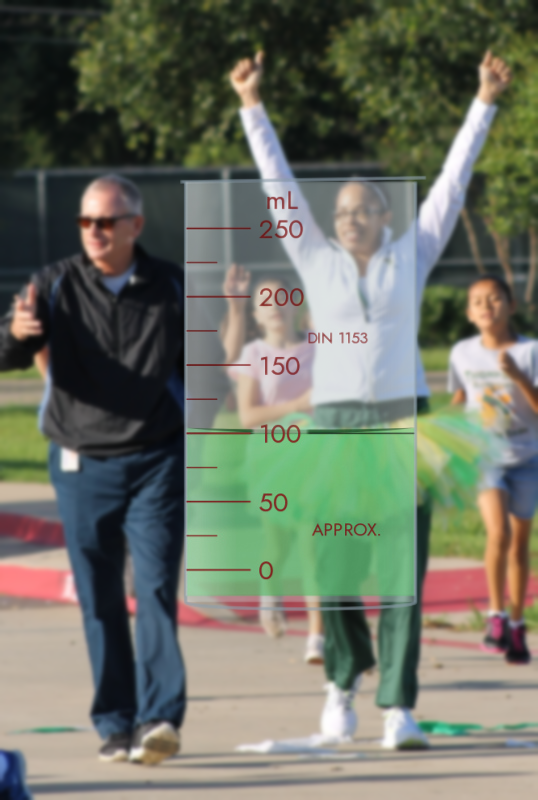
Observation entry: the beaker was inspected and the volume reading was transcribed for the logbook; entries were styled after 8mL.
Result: 100mL
